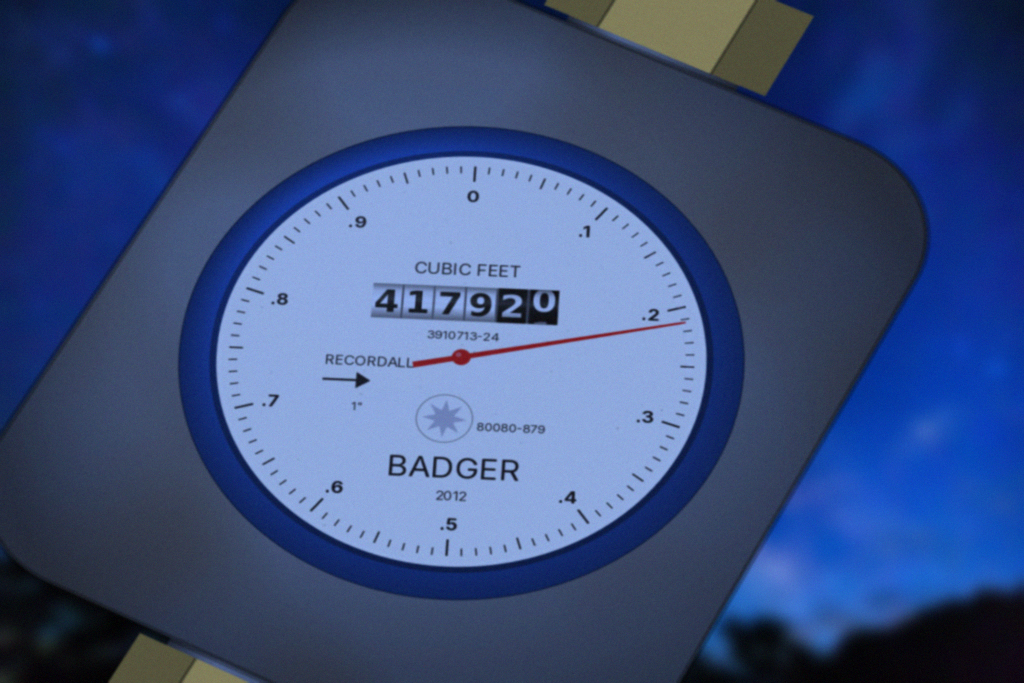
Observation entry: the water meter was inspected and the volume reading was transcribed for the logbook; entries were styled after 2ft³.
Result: 417920.21ft³
